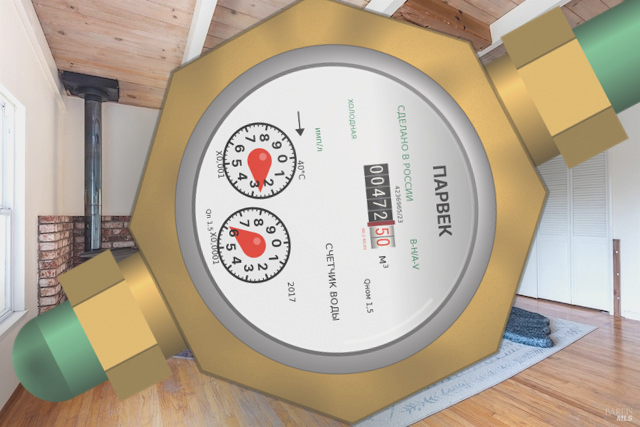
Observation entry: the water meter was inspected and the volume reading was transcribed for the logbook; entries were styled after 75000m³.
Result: 472.5026m³
